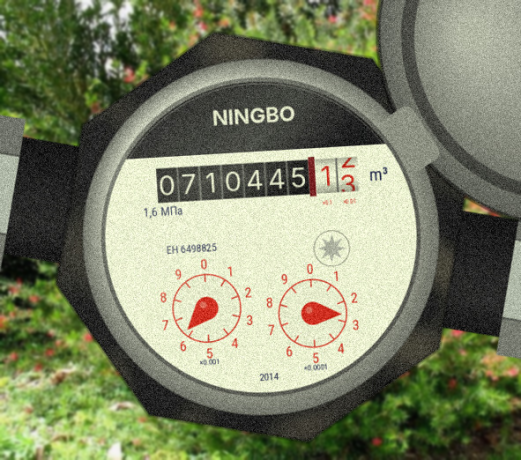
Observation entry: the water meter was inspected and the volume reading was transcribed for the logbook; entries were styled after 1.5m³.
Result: 710445.1262m³
